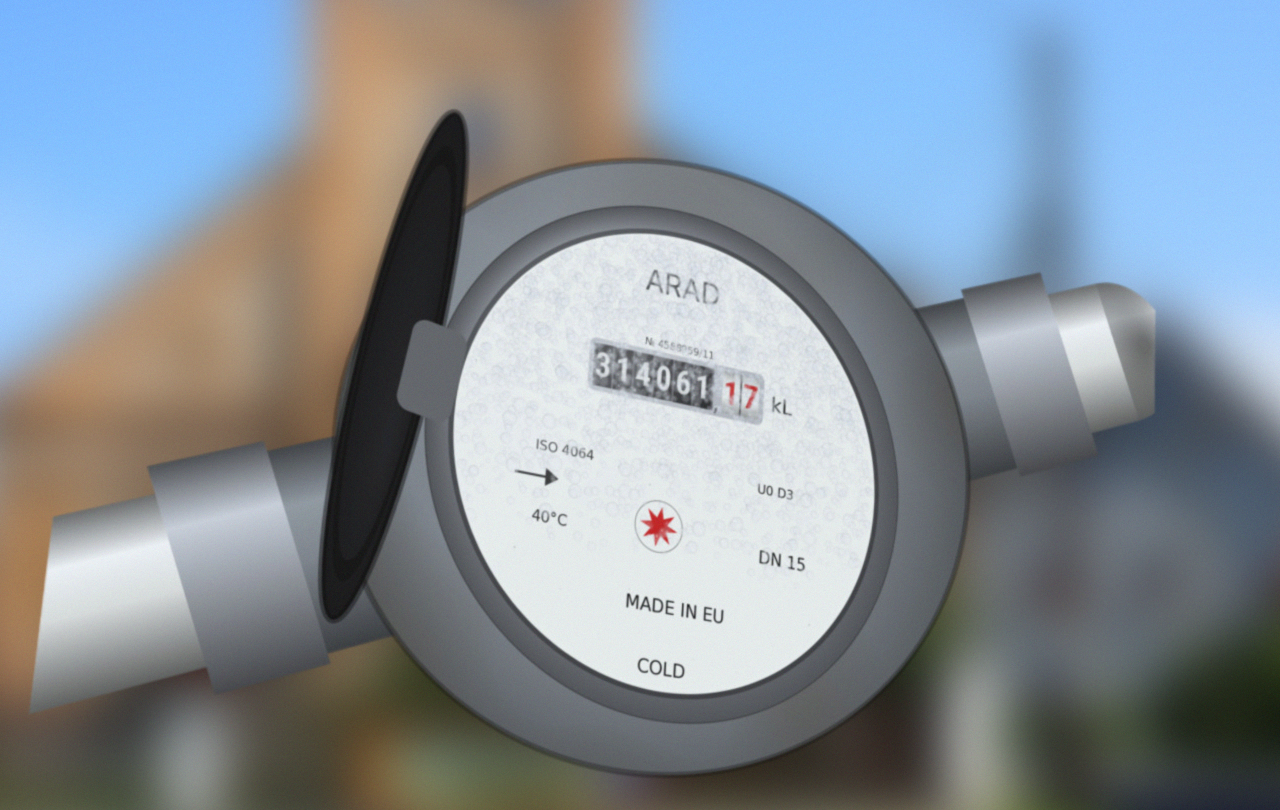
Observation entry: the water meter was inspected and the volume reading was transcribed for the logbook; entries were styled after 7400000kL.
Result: 314061.17kL
